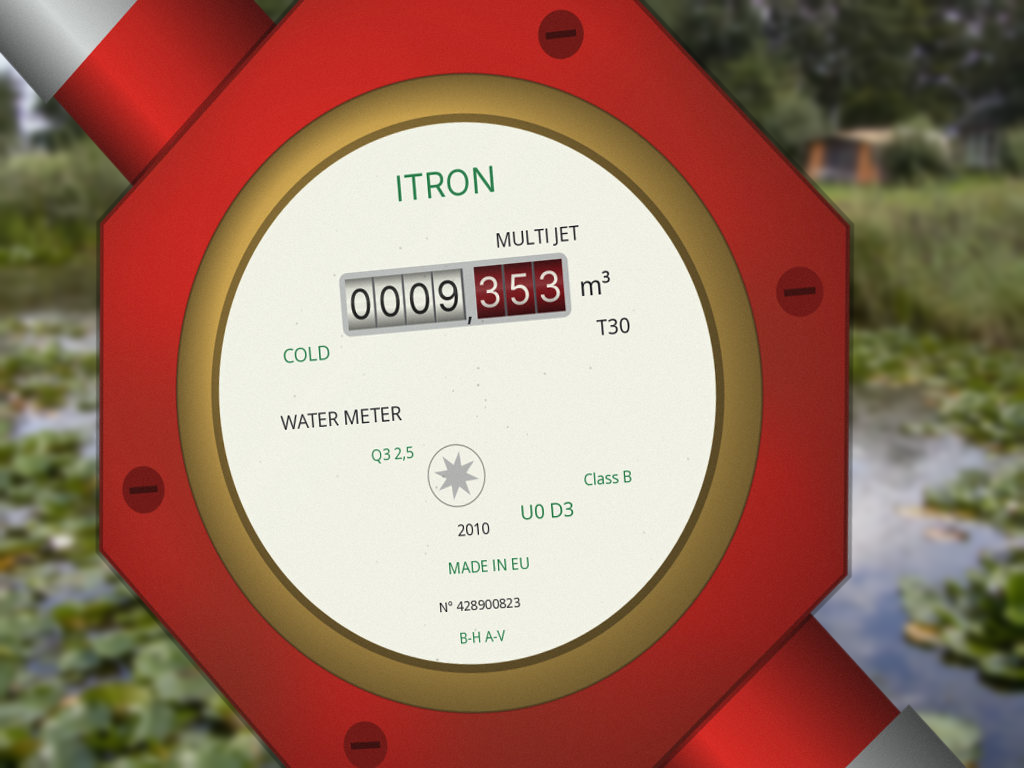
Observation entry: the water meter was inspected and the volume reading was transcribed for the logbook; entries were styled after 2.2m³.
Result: 9.353m³
